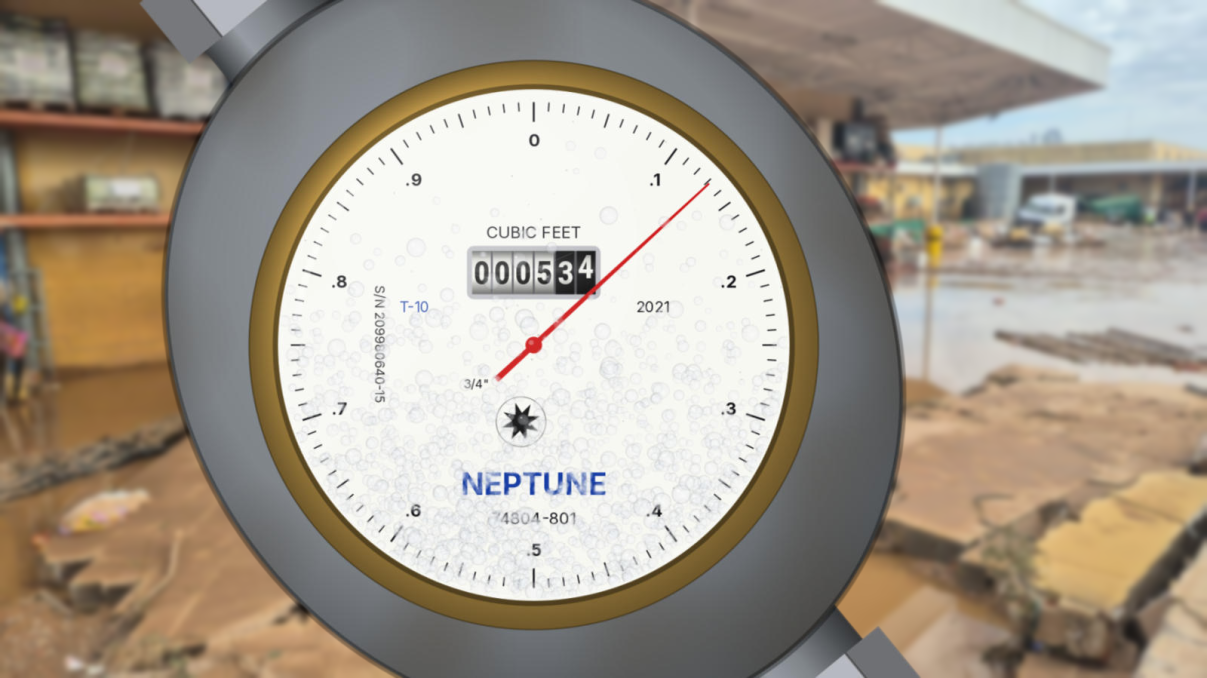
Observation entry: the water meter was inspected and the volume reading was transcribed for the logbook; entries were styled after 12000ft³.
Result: 534.13ft³
